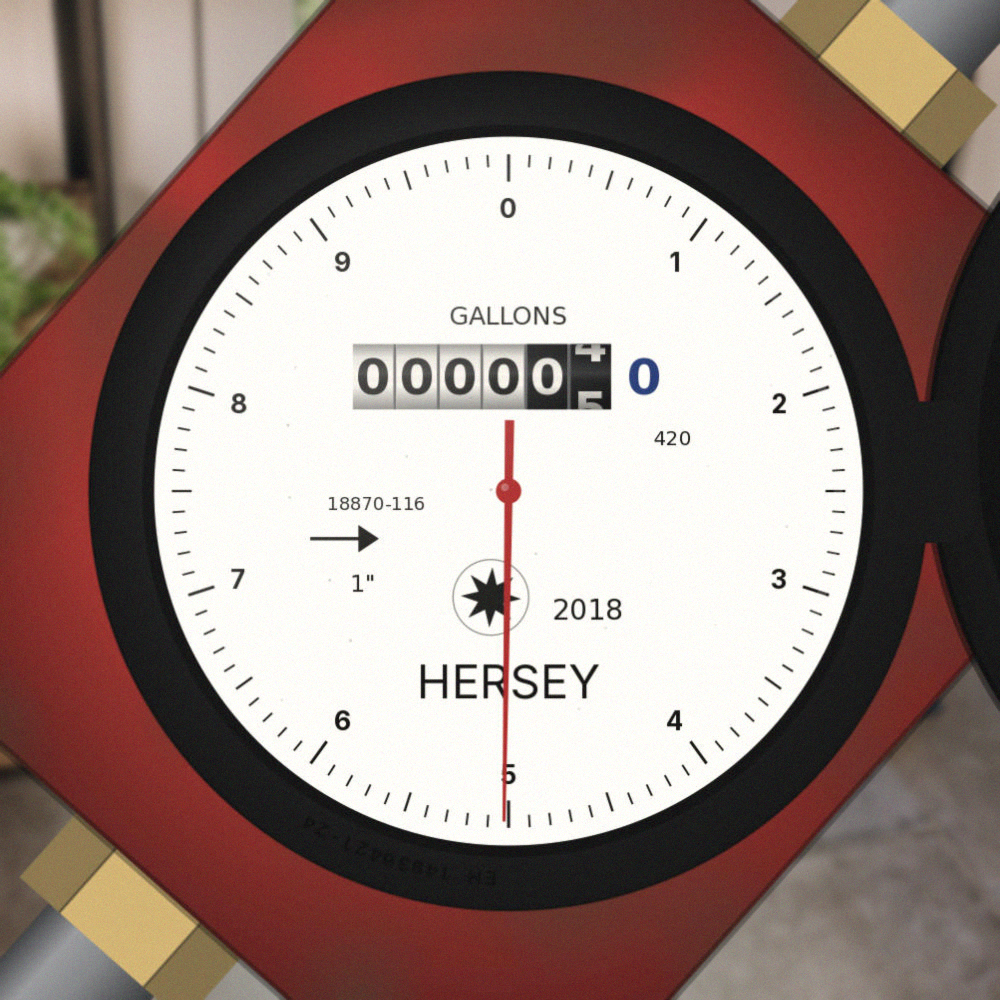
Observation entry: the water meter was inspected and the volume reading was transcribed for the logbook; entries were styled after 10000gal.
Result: 45.0gal
